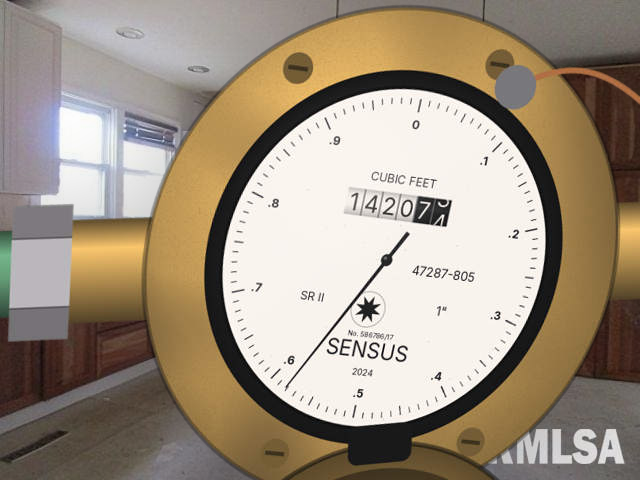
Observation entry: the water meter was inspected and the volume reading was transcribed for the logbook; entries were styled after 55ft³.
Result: 142073.58ft³
